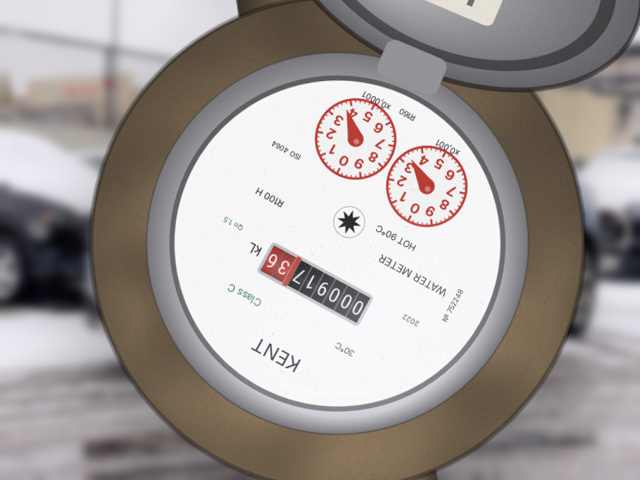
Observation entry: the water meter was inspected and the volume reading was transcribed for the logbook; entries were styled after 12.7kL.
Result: 917.3633kL
